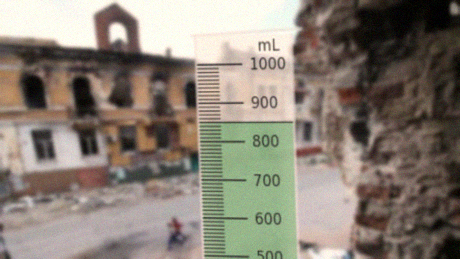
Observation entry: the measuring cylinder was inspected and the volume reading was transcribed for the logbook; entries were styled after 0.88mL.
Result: 850mL
